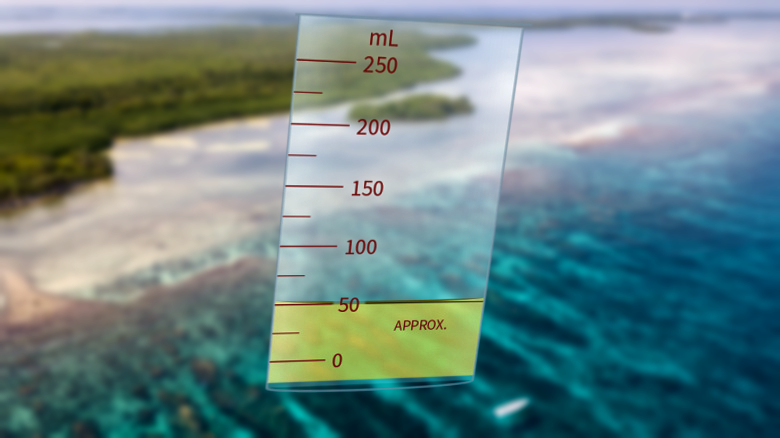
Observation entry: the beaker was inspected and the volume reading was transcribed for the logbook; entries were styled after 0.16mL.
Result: 50mL
